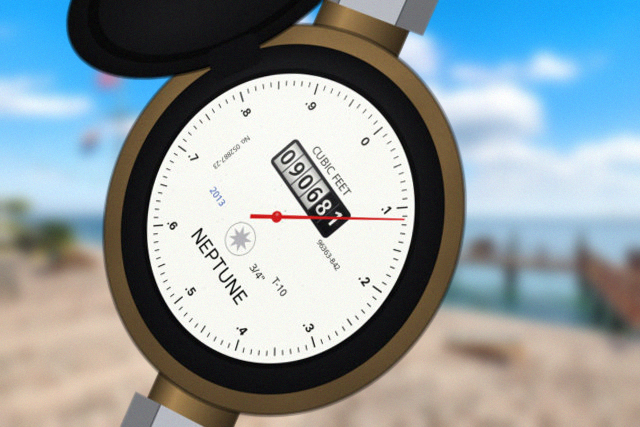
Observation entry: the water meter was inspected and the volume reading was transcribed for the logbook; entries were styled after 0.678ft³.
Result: 90681.11ft³
